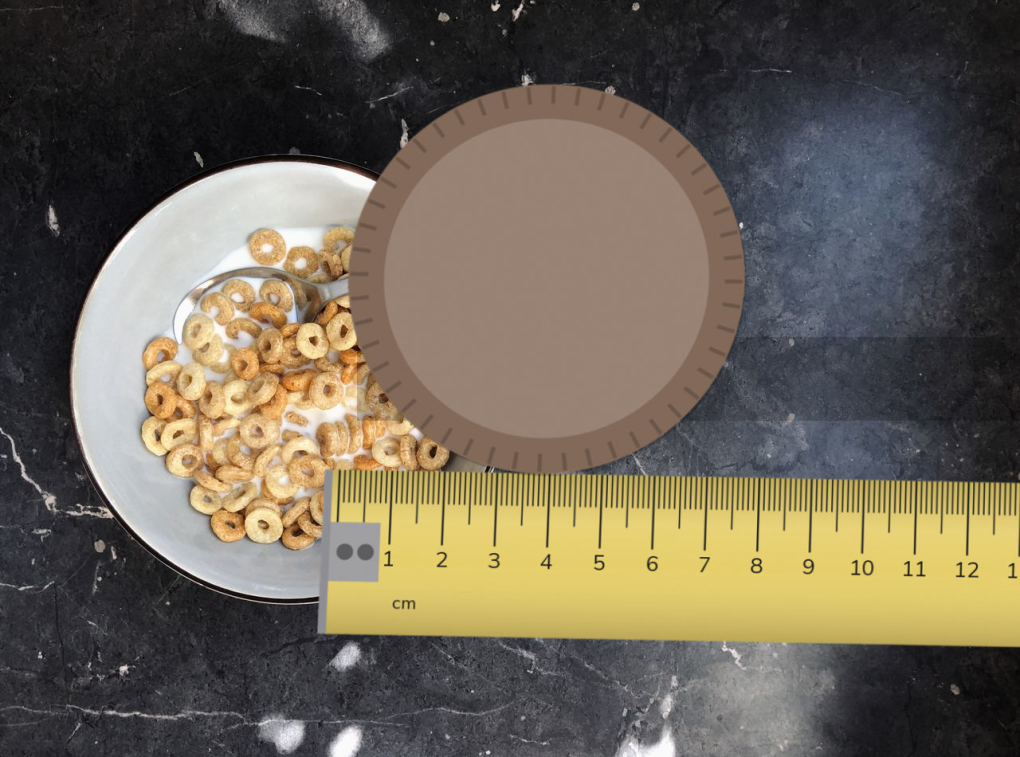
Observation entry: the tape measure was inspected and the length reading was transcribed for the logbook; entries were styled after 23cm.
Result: 7.6cm
